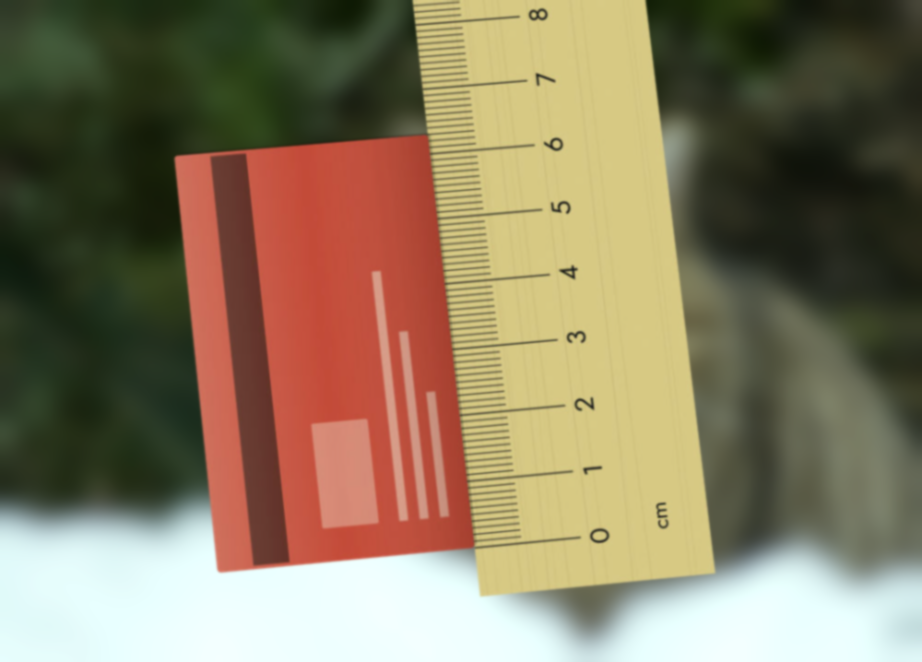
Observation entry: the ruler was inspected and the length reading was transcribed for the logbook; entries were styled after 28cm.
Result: 6.3cm
